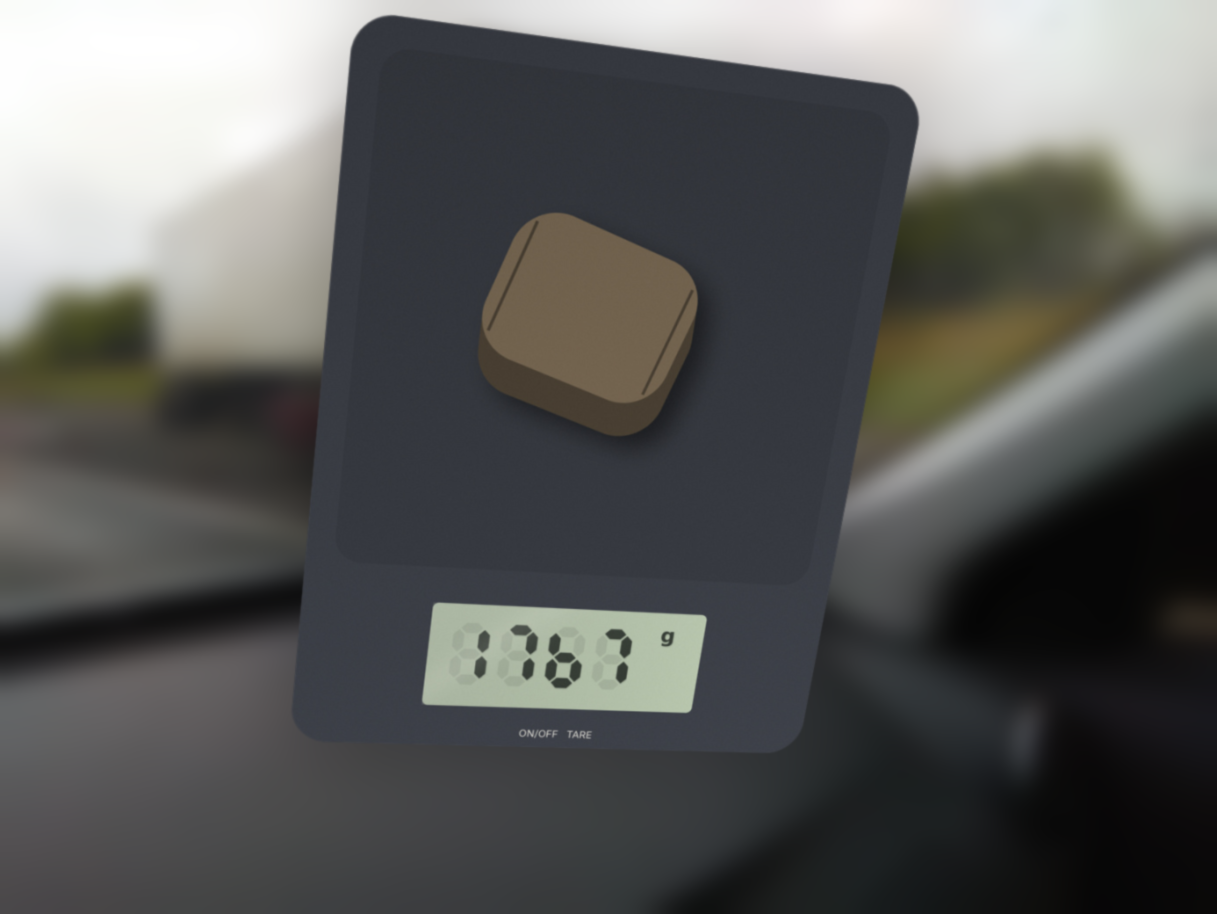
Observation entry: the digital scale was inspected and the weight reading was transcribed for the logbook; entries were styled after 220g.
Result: 1767g
